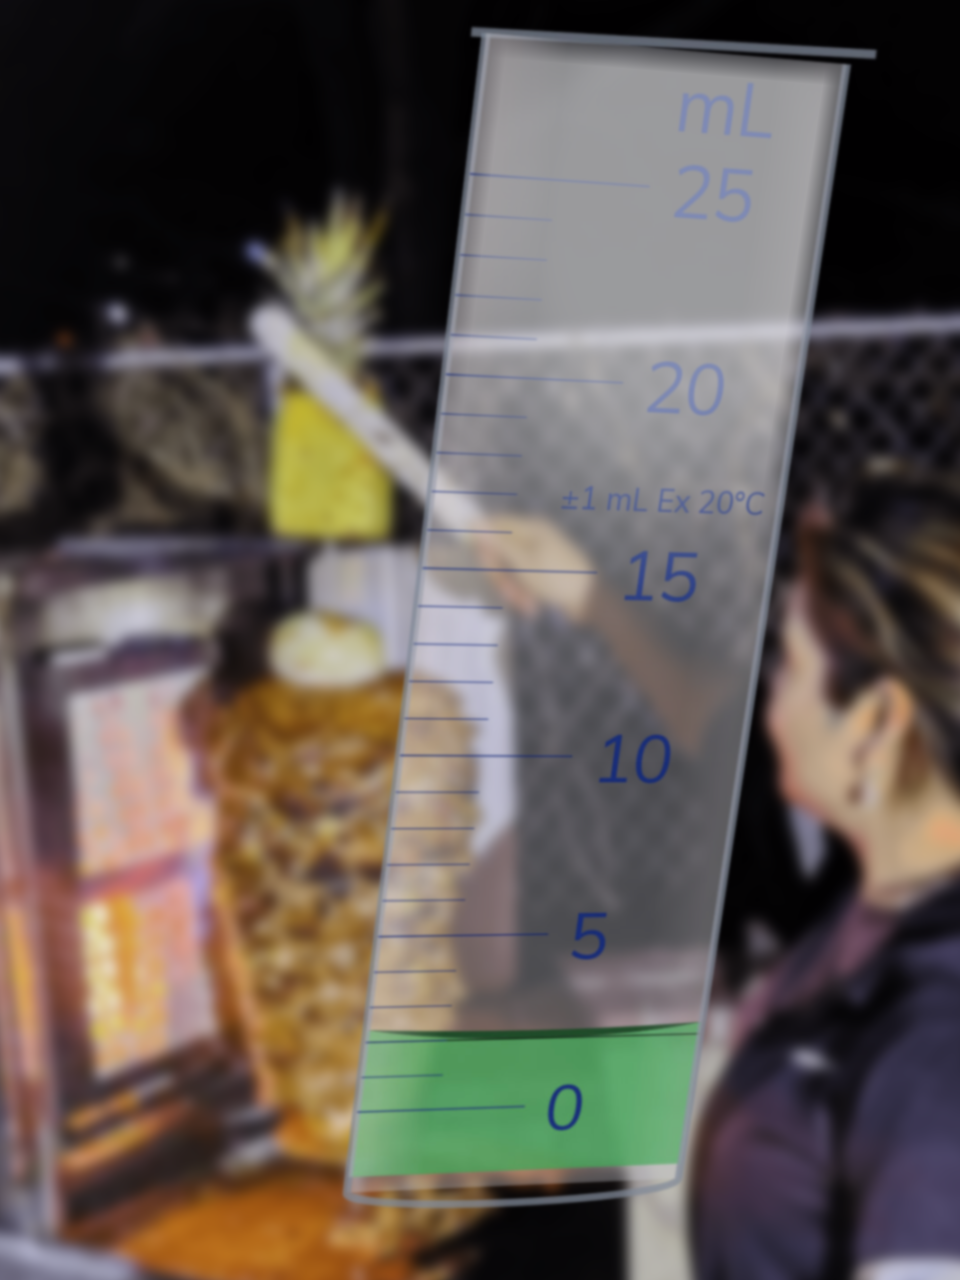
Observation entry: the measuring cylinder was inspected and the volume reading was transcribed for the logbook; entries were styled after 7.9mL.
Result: 2mL
